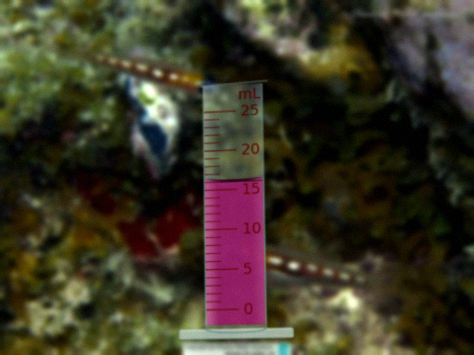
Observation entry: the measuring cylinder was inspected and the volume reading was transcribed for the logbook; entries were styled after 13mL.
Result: 16mL
